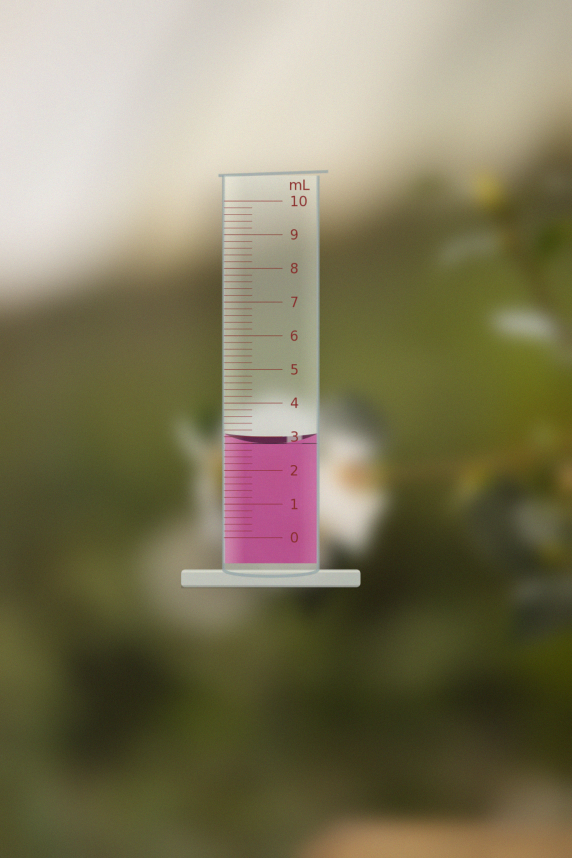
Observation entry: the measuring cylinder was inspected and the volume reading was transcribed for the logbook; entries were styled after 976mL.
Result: 2.8mL
